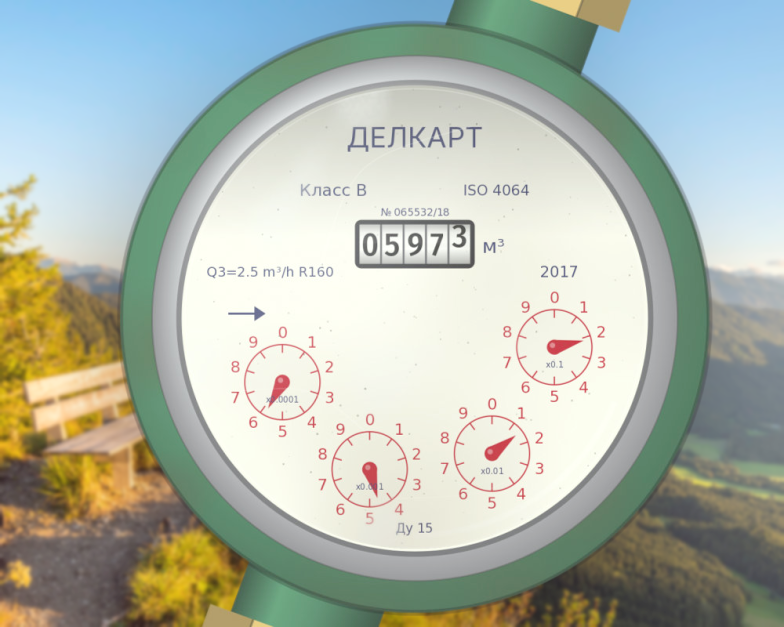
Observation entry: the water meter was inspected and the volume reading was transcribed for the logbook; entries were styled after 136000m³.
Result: 5973.2145m³
